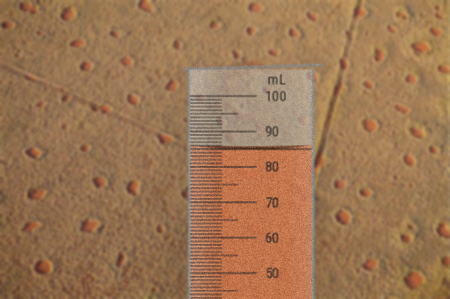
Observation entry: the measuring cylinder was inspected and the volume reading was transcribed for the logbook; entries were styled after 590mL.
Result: 85mL
